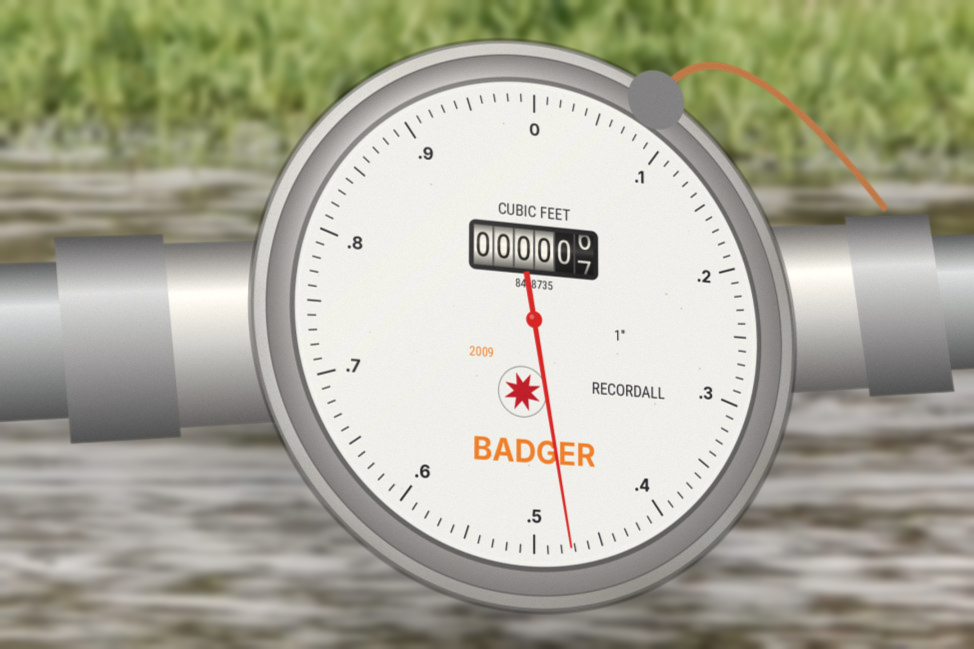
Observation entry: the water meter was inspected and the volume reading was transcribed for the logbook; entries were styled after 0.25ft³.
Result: 6.47ft³
